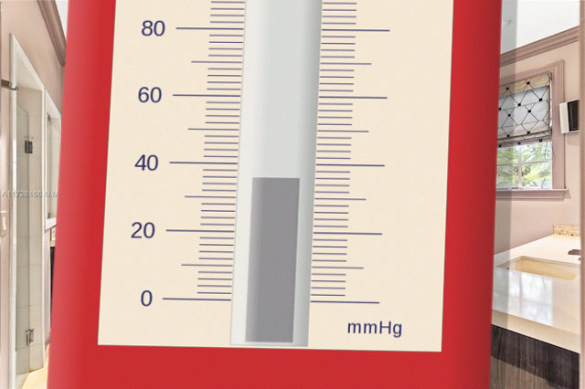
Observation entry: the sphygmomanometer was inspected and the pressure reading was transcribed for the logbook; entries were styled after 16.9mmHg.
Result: 36mmHg
